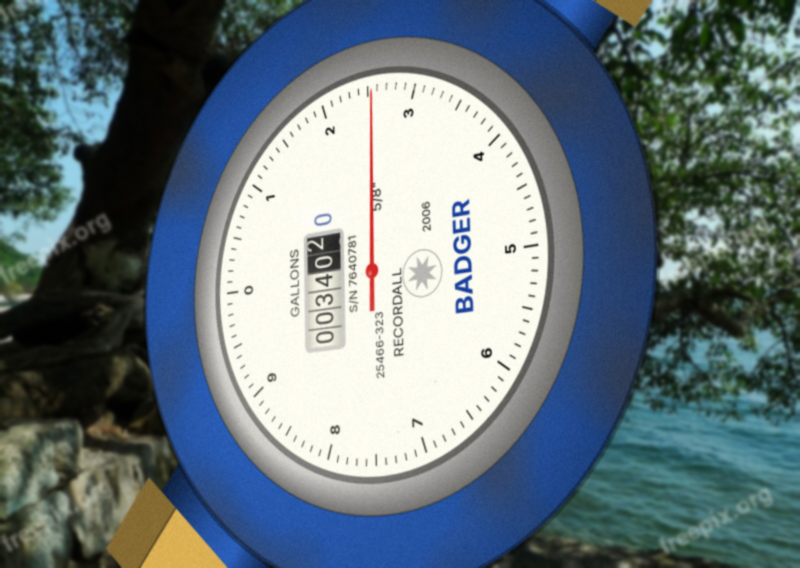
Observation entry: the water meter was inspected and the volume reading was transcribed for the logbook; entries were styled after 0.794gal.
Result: 34022.5gal
